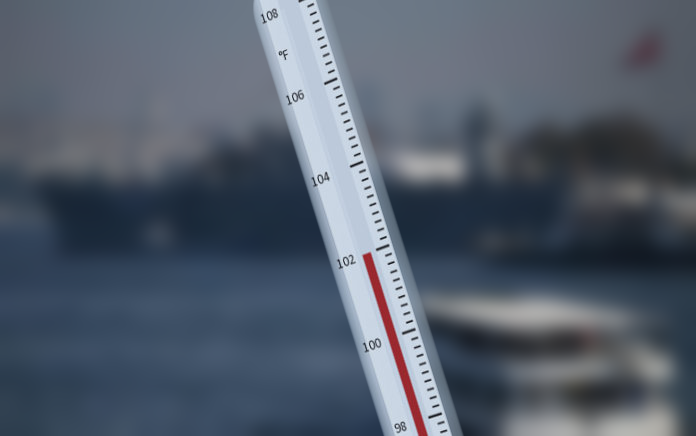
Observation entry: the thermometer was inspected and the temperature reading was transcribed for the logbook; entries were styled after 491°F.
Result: 102°F
